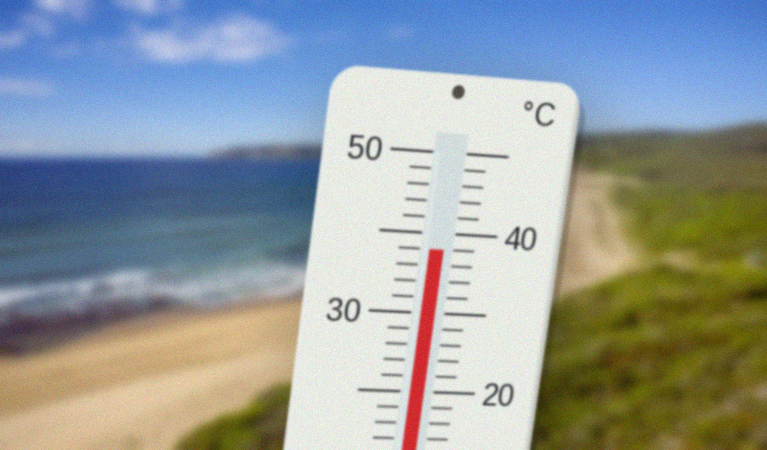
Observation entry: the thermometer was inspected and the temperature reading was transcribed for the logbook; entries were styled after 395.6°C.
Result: 38°C
